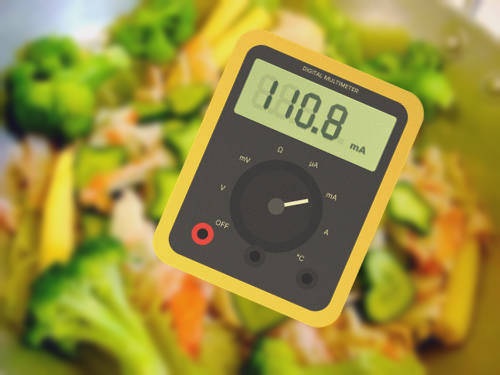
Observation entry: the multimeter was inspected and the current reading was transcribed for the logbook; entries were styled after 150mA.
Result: 110.8mA
